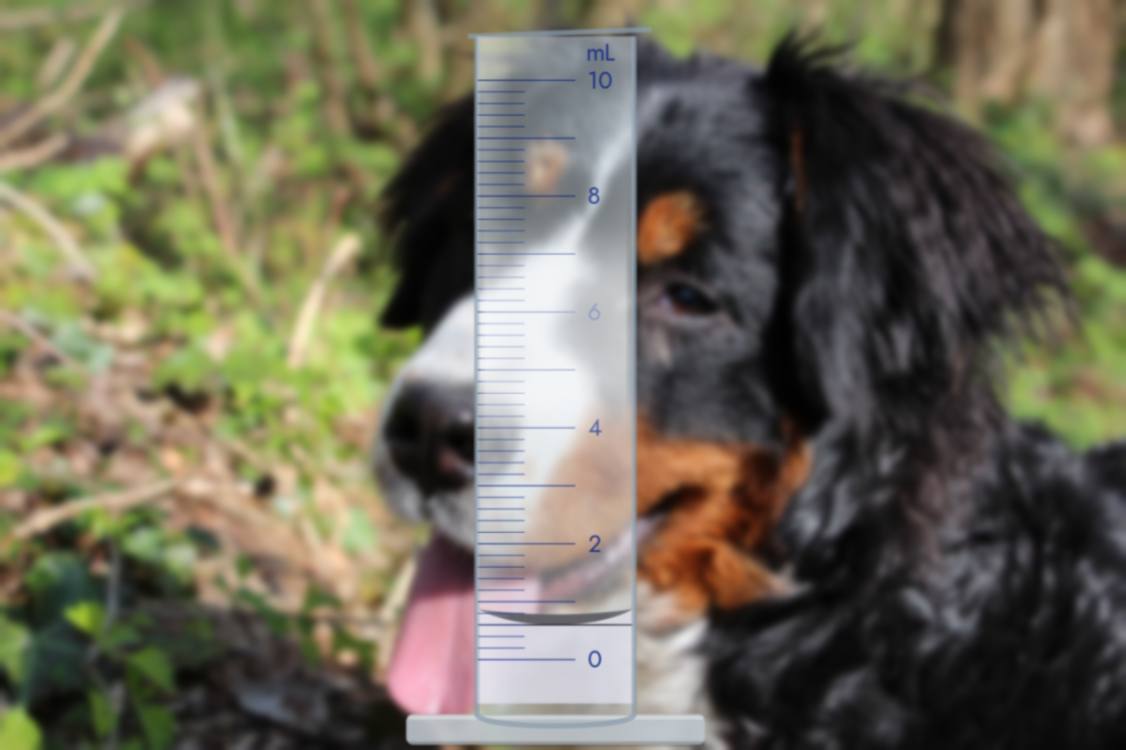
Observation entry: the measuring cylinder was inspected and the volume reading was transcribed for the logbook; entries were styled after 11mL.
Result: 0.6mL
